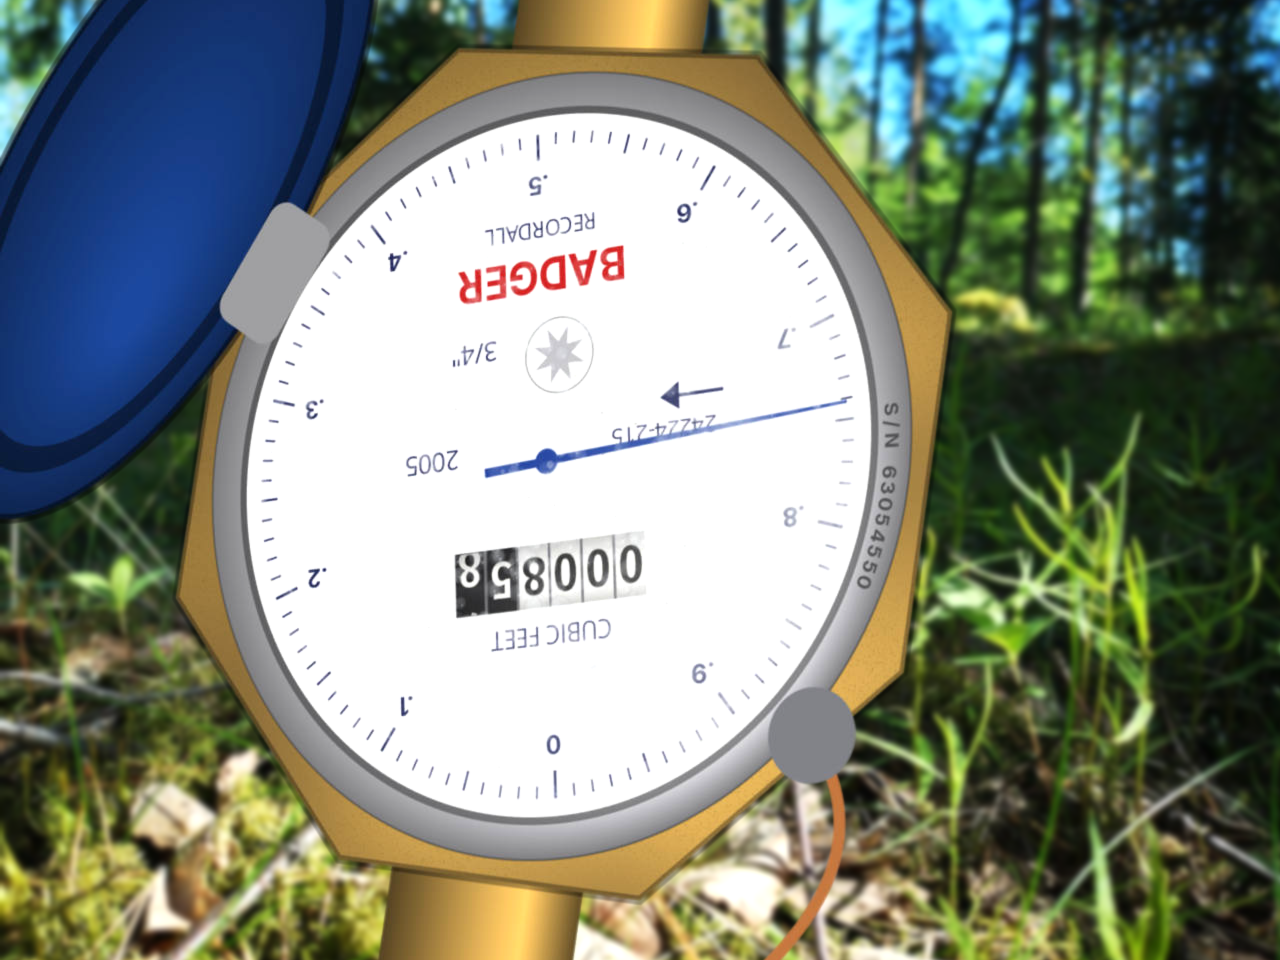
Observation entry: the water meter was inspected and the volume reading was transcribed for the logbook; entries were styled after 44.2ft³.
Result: 857.74ft³
